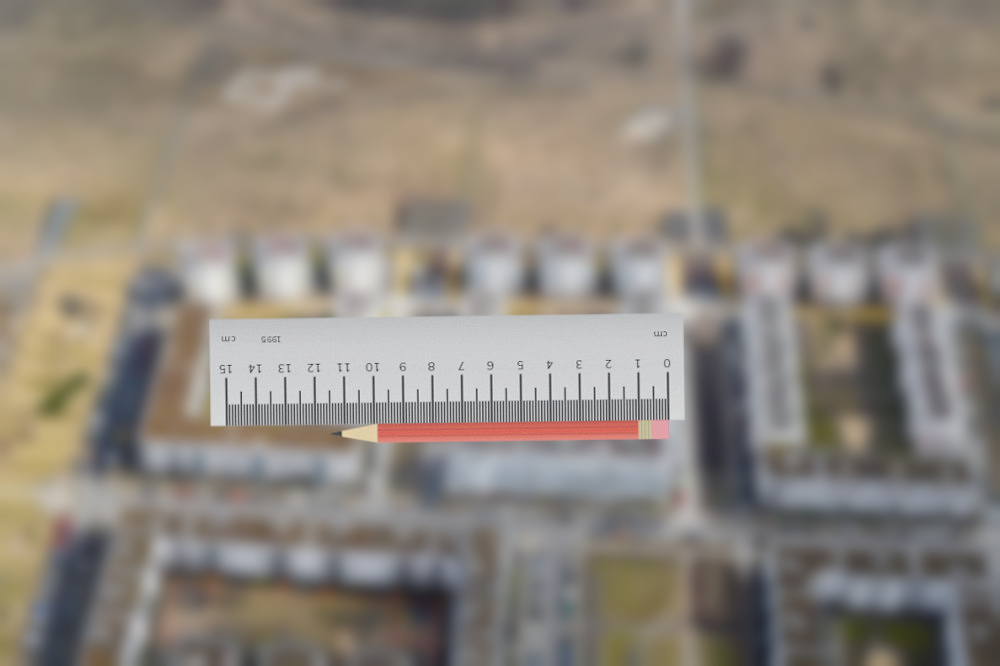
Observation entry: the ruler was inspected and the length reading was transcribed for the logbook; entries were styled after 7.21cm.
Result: 11.5cm
